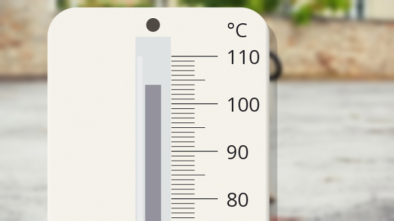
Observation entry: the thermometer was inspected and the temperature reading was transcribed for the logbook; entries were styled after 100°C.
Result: 104°C
